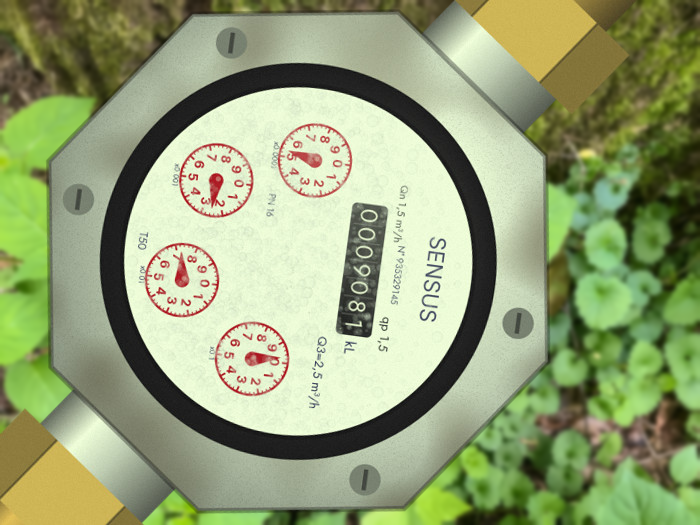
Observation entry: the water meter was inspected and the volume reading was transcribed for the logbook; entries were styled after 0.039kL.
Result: 9080.9725kL
